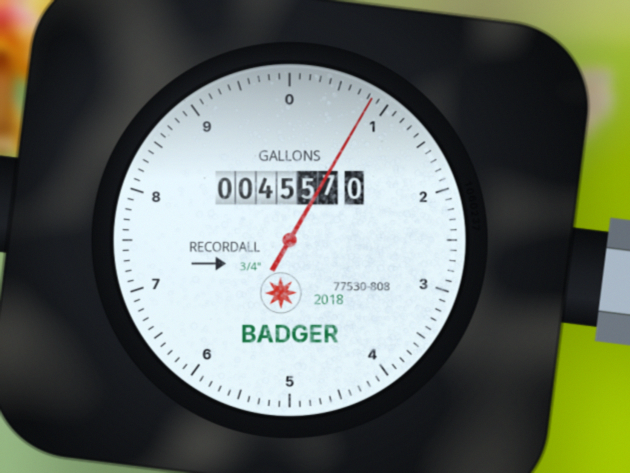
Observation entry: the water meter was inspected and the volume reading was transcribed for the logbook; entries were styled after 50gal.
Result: 45570.8gal
